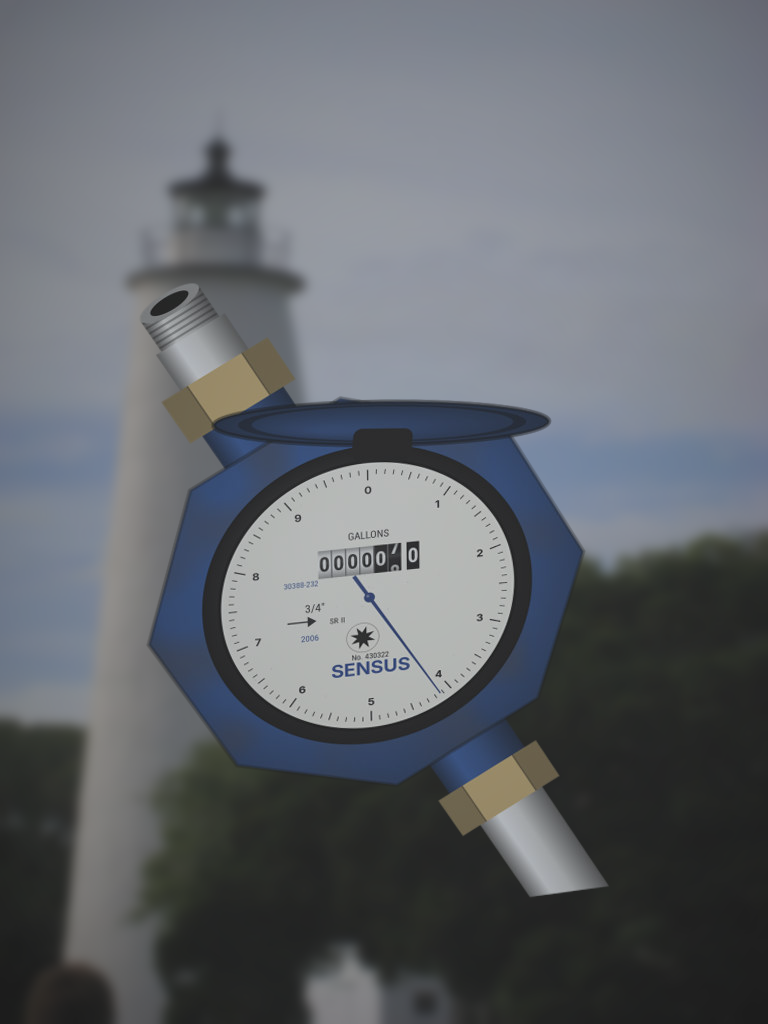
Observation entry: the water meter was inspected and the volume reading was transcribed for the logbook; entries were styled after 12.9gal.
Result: 74.1gal
